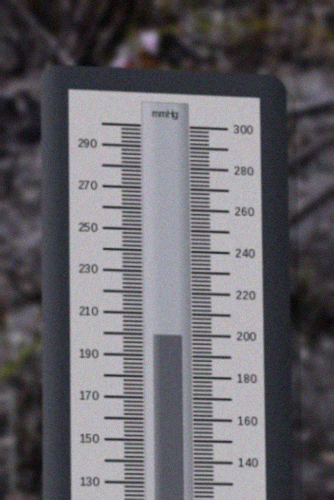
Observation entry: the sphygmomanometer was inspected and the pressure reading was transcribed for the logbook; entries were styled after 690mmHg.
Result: 200mmHg
